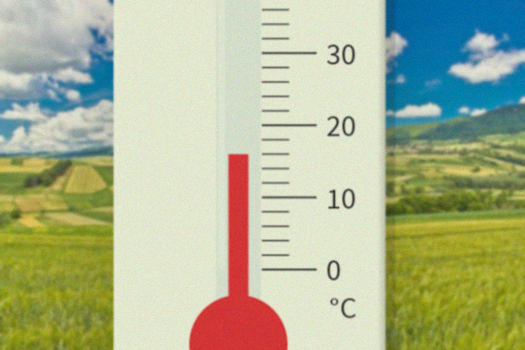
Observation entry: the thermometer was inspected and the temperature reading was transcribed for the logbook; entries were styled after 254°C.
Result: 16°C
